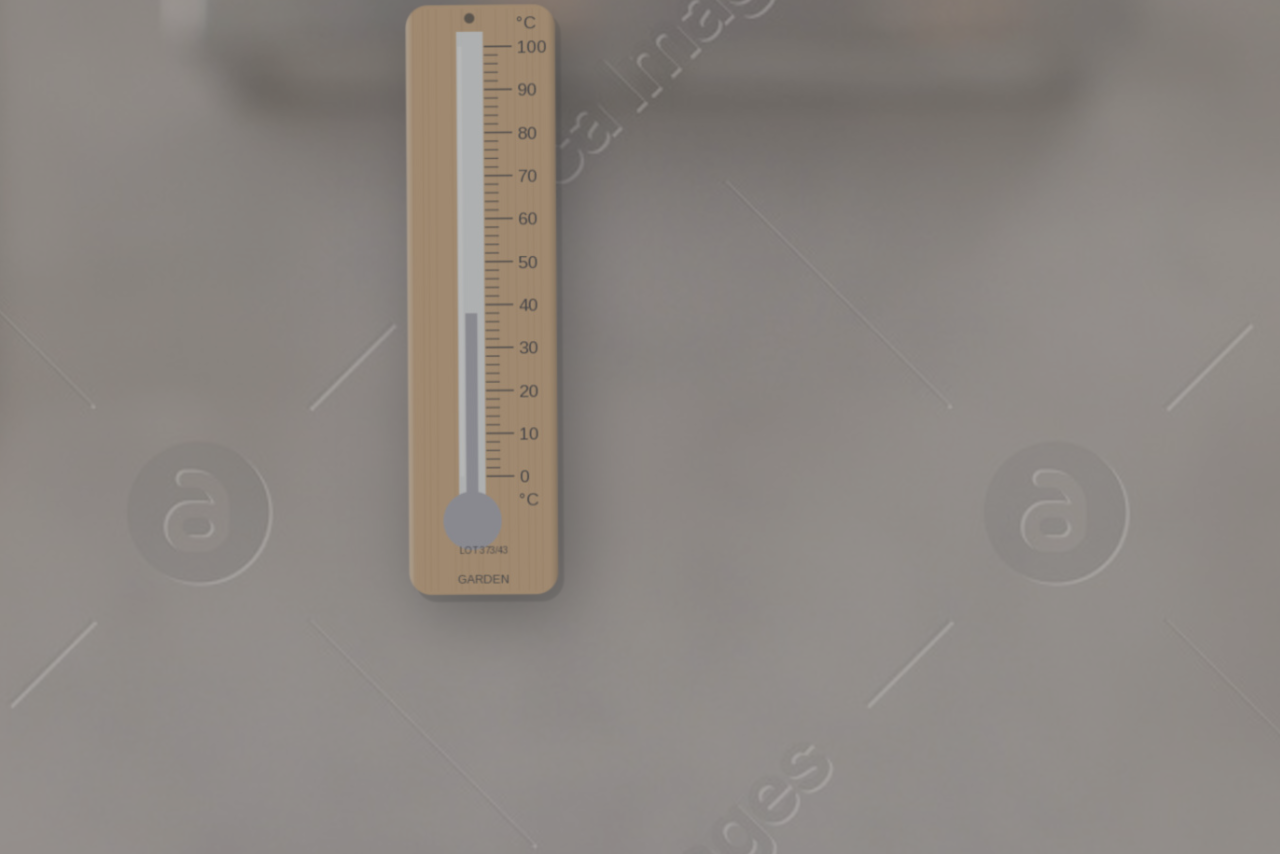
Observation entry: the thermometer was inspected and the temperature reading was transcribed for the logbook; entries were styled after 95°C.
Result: 38°C
